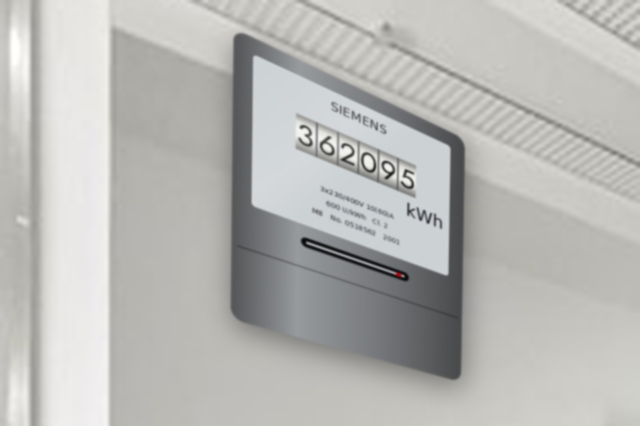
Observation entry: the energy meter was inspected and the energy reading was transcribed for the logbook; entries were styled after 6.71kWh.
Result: 362095kWh
